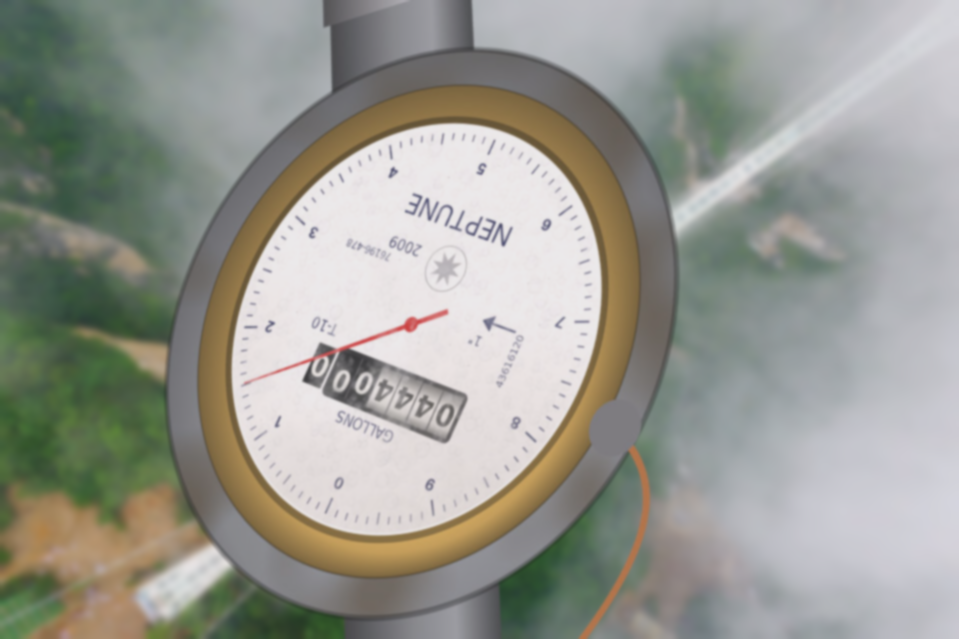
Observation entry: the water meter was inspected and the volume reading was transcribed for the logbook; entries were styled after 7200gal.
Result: 444001.5gal
